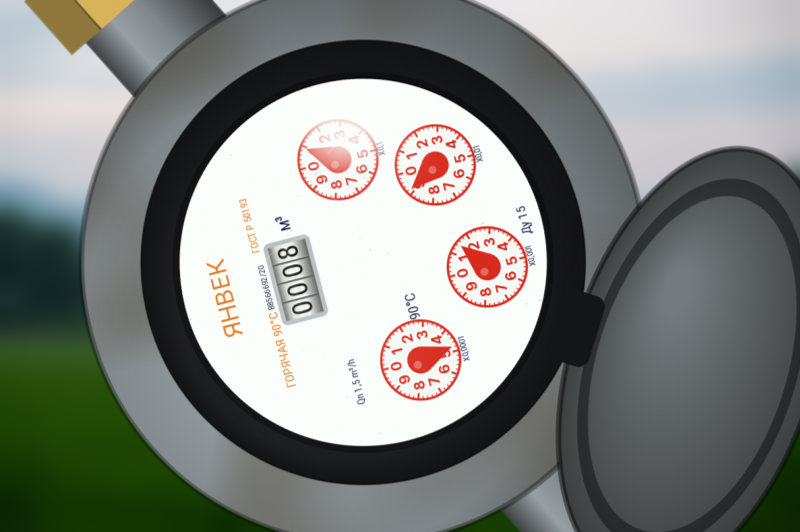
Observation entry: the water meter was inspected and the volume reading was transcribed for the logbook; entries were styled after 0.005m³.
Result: 8.0914m³
